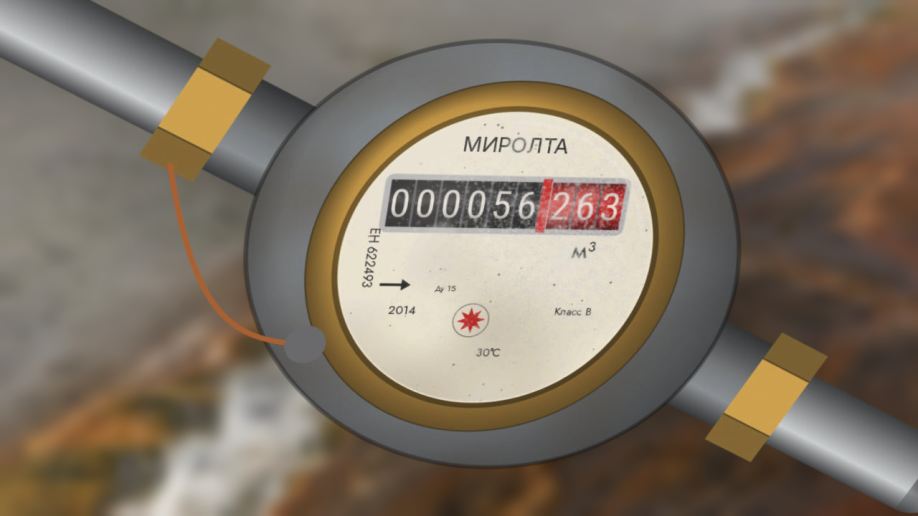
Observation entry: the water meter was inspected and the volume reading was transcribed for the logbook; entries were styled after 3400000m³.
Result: 56.263m³
